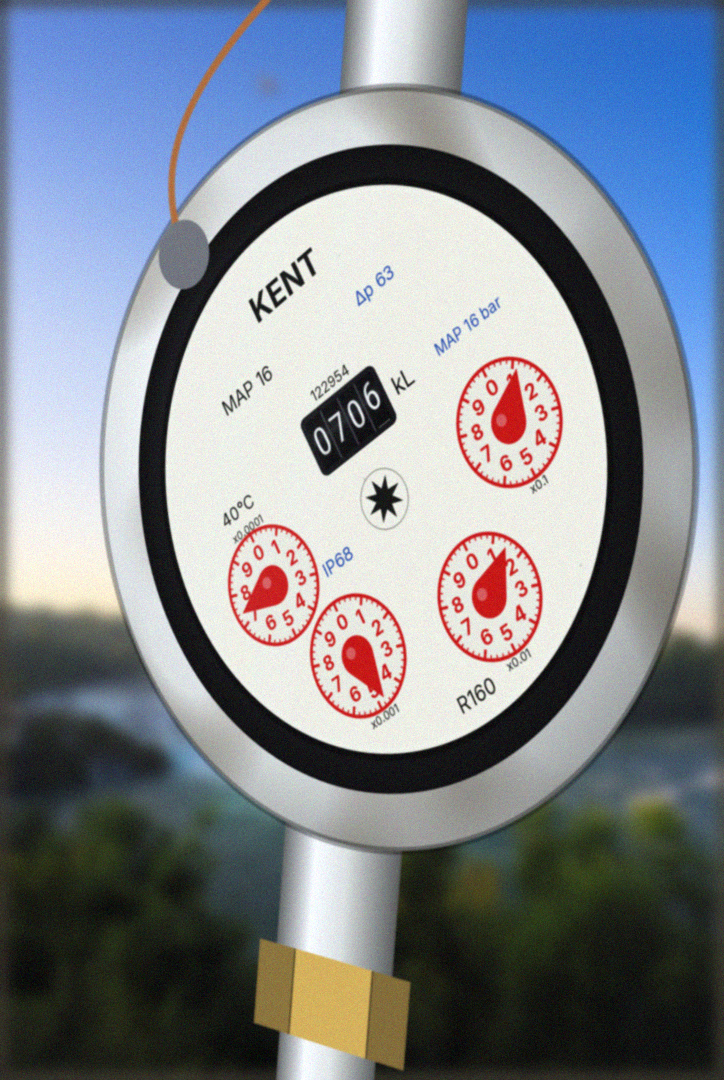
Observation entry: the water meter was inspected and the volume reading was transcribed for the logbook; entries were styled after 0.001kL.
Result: 706.1147kL
